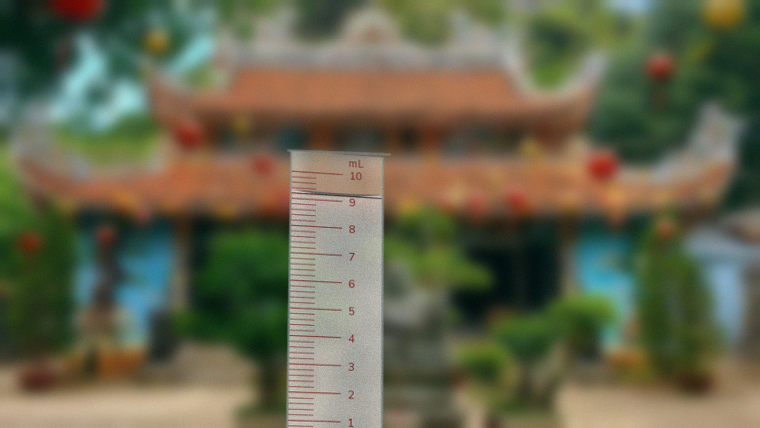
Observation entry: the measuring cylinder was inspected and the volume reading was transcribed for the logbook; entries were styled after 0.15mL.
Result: 9.2mL
